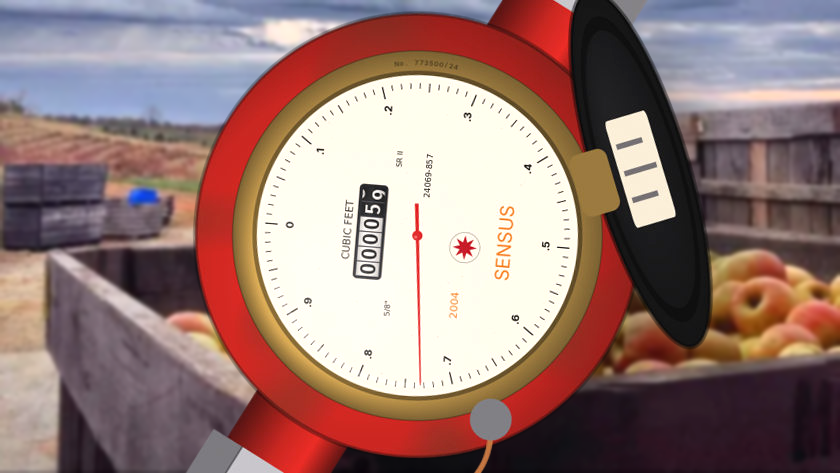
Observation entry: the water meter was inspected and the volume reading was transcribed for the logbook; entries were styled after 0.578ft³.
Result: 58.73ft³
